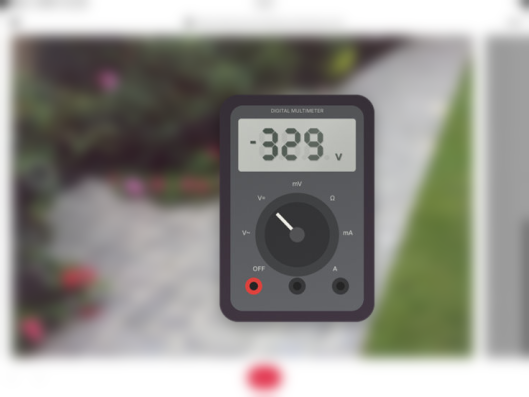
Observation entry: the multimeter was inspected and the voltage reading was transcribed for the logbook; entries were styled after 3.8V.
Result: -329V
